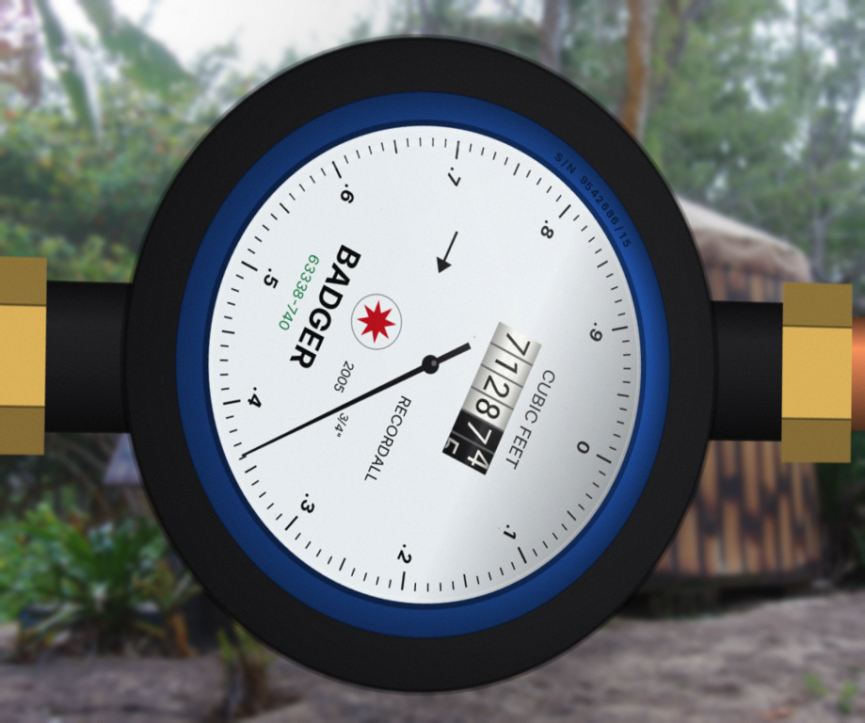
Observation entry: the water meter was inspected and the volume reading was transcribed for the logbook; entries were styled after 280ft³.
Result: 712874.36ft³
